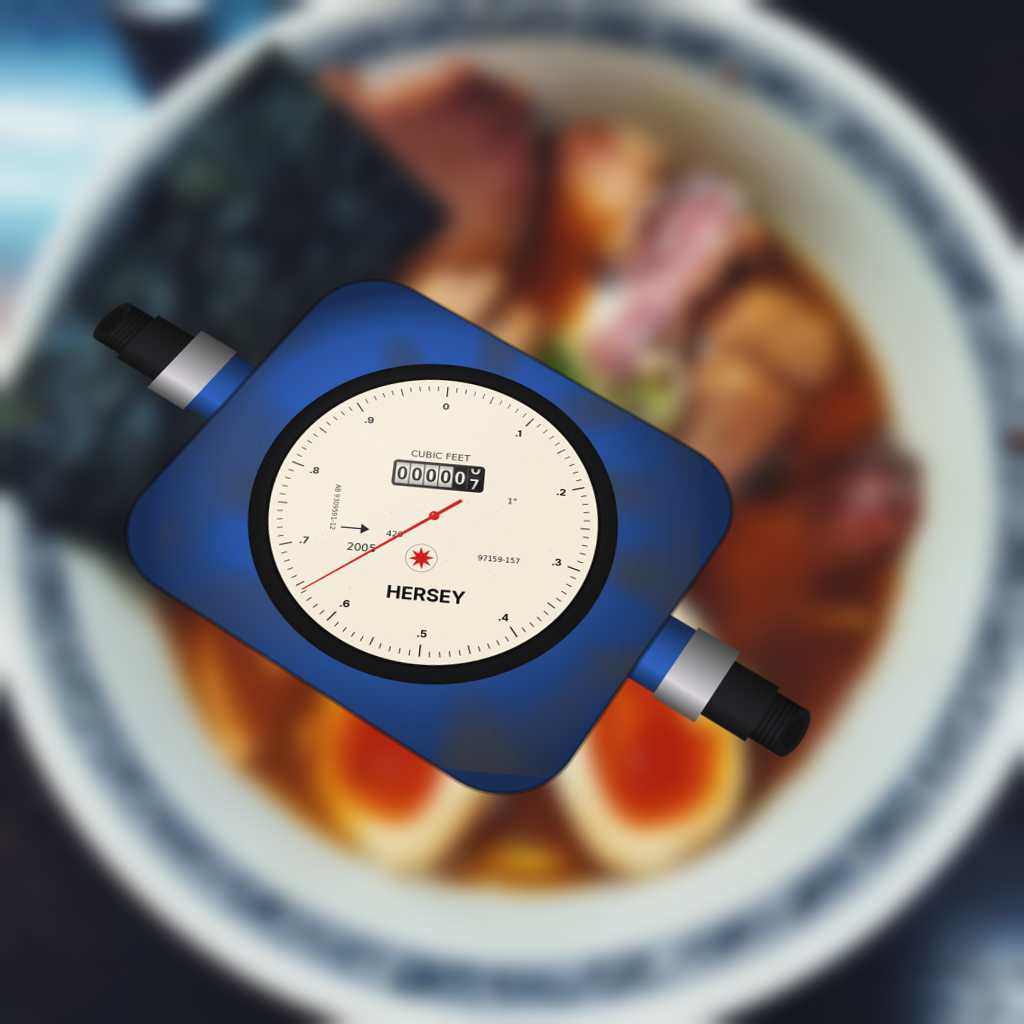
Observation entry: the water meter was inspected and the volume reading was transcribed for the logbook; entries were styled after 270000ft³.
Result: 6.64ft³
